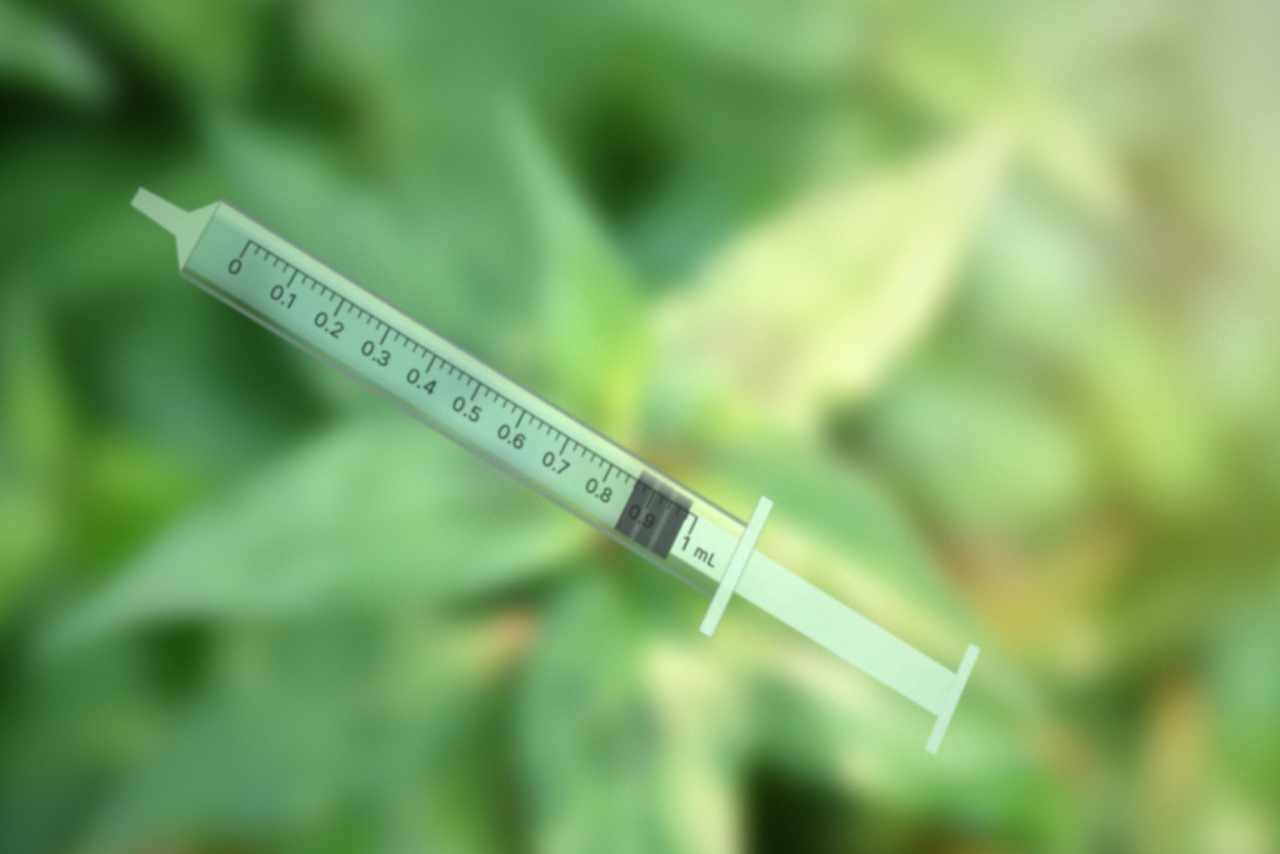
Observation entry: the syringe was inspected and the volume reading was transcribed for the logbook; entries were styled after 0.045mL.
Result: 0.86mL
